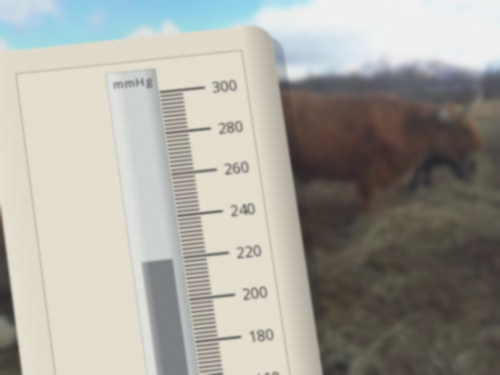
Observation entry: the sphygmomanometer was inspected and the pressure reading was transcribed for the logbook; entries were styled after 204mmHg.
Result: 220mmHg
